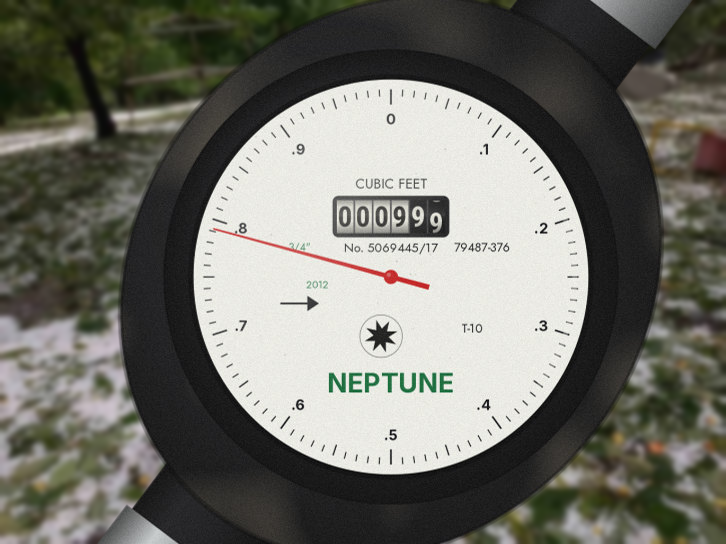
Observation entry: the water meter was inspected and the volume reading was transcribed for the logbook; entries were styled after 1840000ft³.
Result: 998.79ft³
